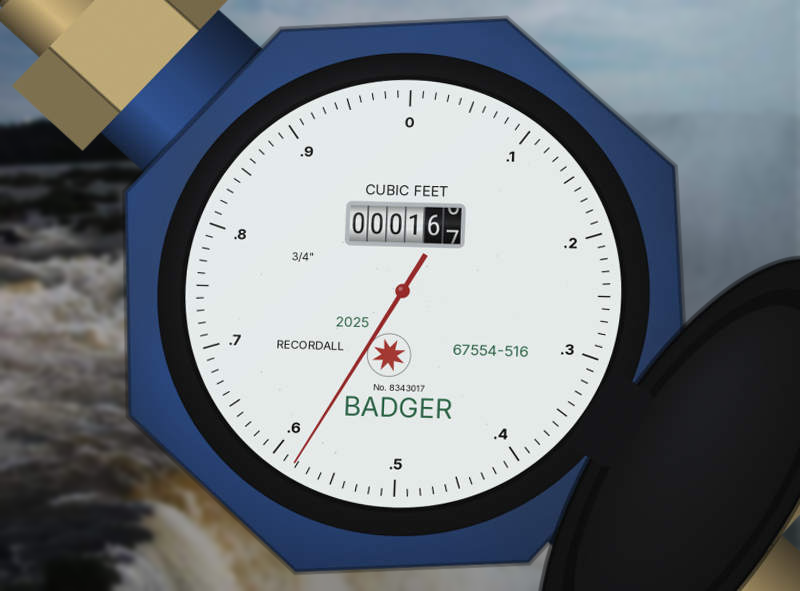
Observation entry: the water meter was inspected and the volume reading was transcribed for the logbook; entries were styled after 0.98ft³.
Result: 166.58ft³
